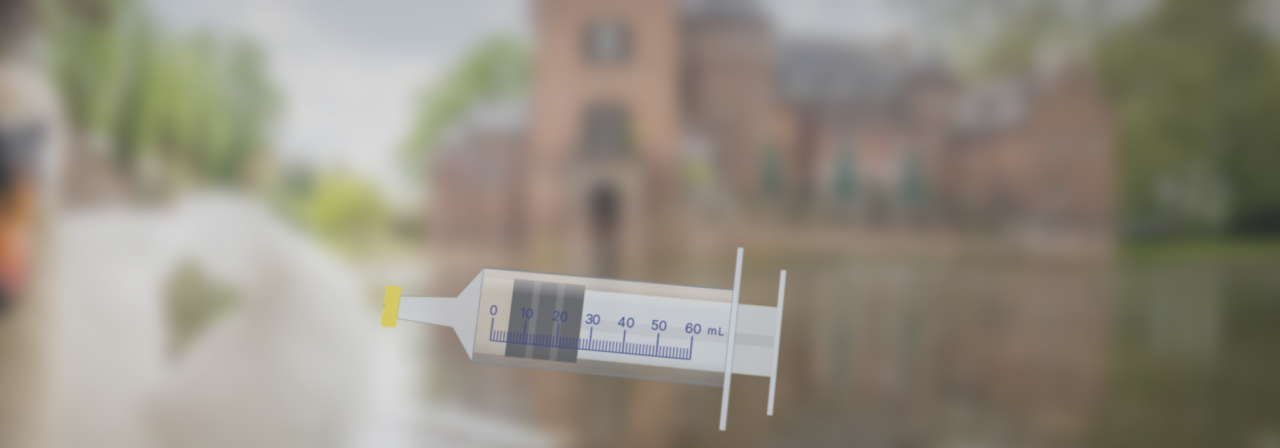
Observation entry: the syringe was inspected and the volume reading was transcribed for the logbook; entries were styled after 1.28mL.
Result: 5mL
